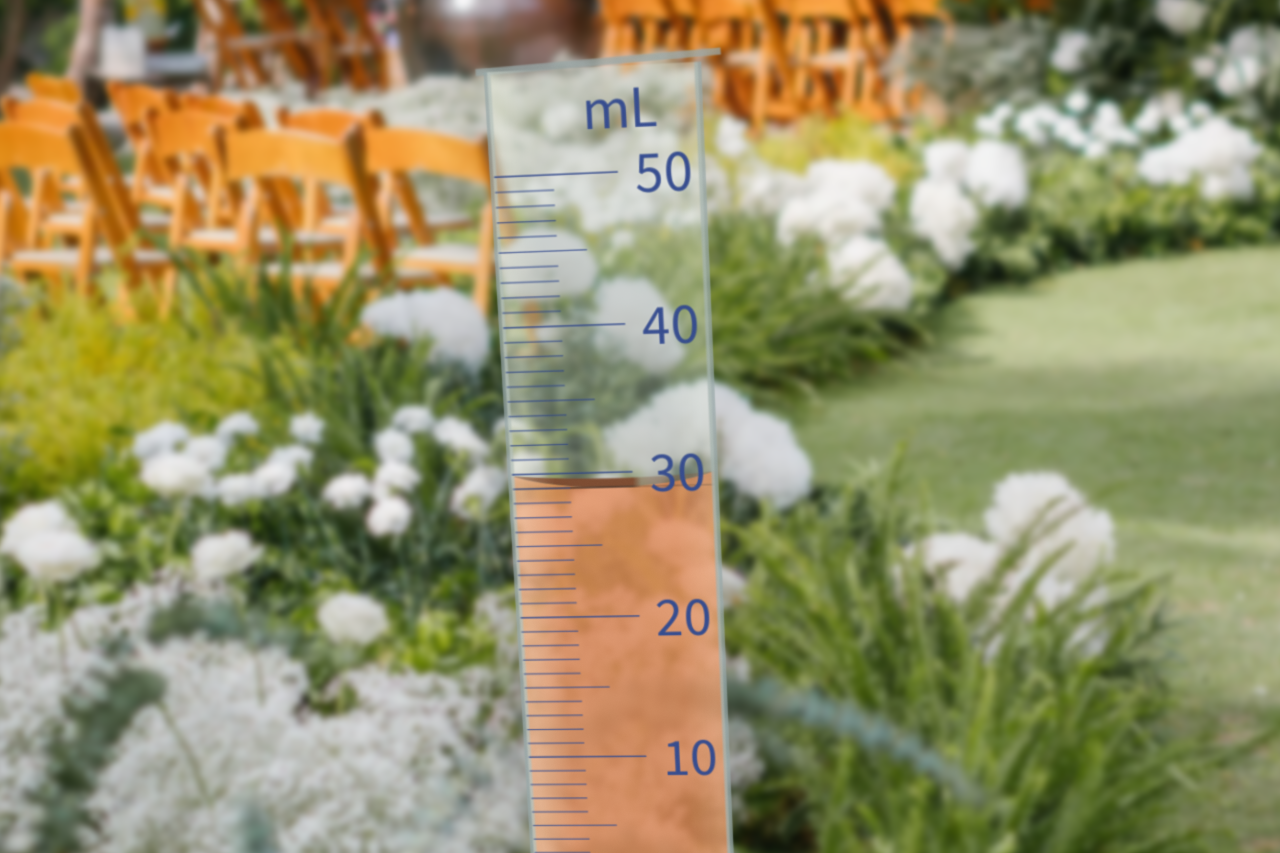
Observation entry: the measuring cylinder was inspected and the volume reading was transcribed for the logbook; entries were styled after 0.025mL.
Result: 29mL
